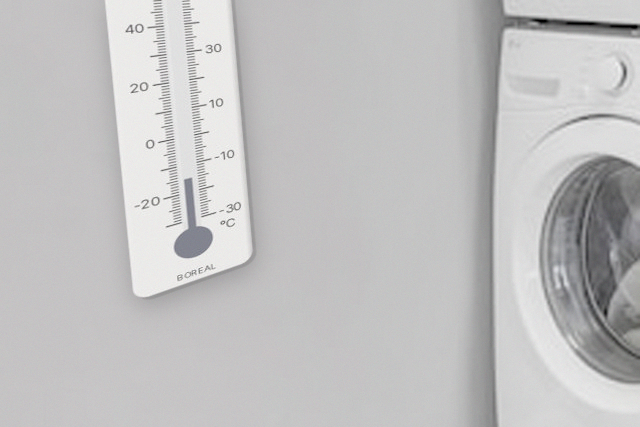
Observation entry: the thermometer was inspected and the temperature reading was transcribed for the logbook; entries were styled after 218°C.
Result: -15°C
